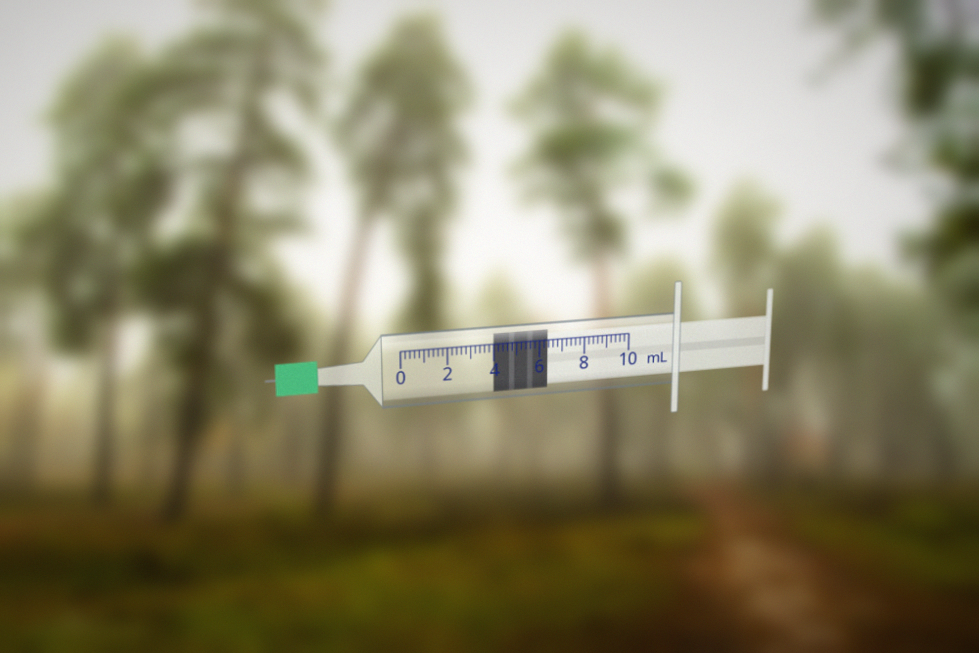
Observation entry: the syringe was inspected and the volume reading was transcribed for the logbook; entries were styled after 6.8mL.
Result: 4mL
